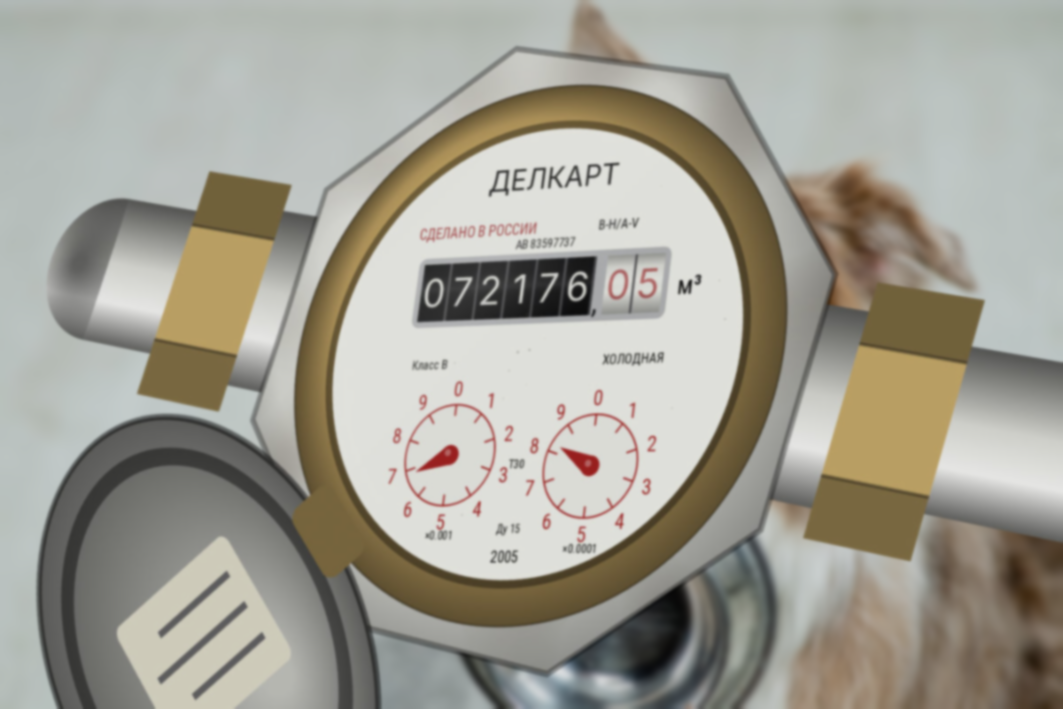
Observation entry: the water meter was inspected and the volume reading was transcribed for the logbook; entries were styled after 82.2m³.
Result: 72176.0568m³
